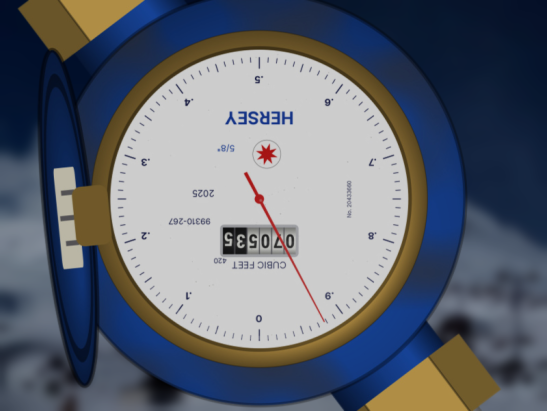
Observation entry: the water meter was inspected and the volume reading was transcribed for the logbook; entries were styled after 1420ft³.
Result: 70534.92ft³
